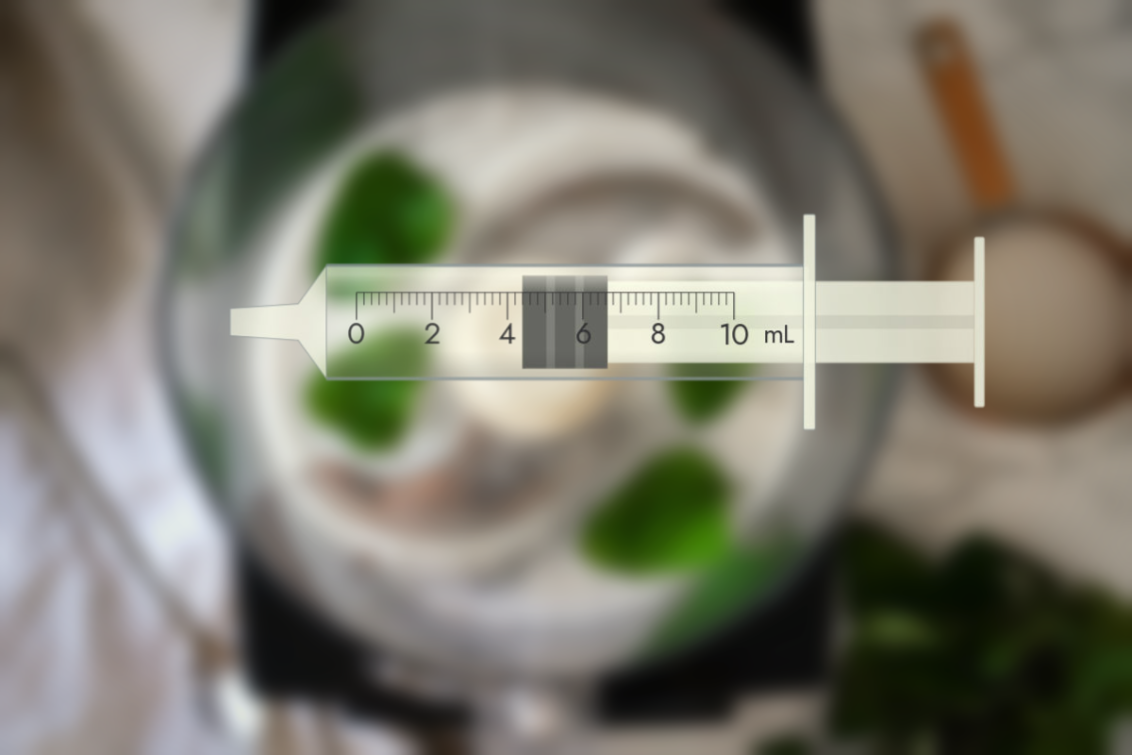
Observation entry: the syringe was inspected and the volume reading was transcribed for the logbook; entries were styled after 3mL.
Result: 4.4mL
